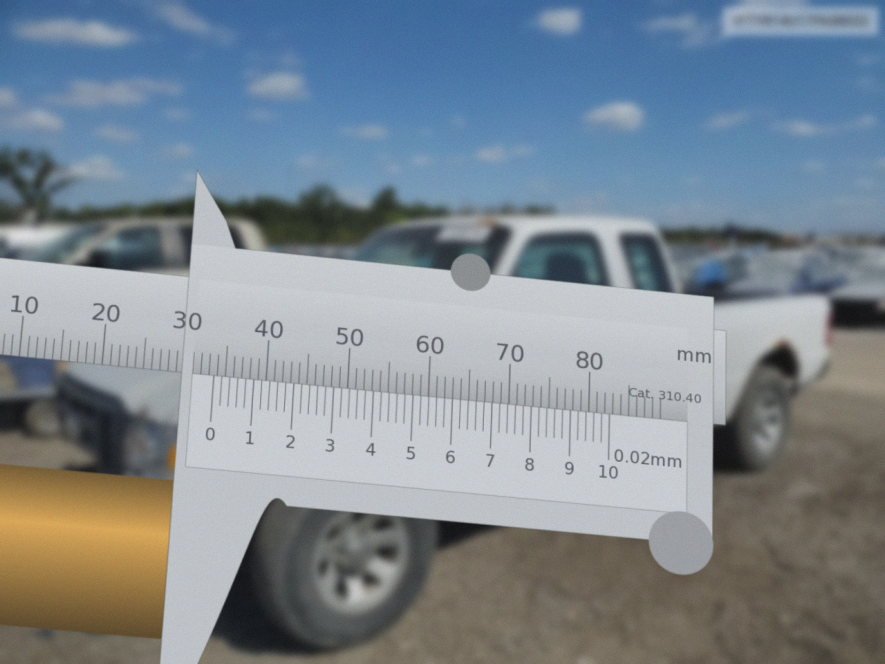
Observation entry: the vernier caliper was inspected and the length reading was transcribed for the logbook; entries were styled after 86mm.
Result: 33.6mm
